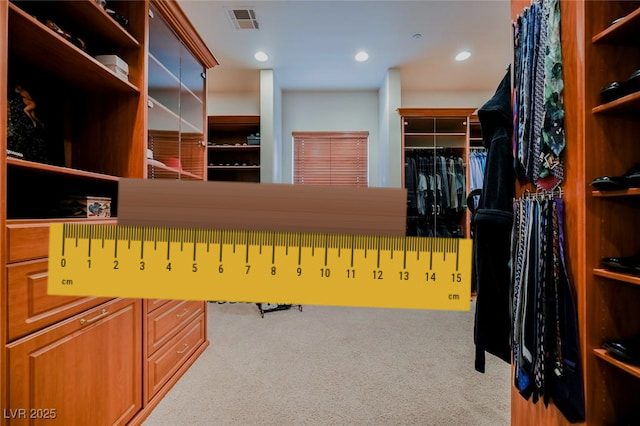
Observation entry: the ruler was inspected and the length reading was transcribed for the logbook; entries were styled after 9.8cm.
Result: 11cm
